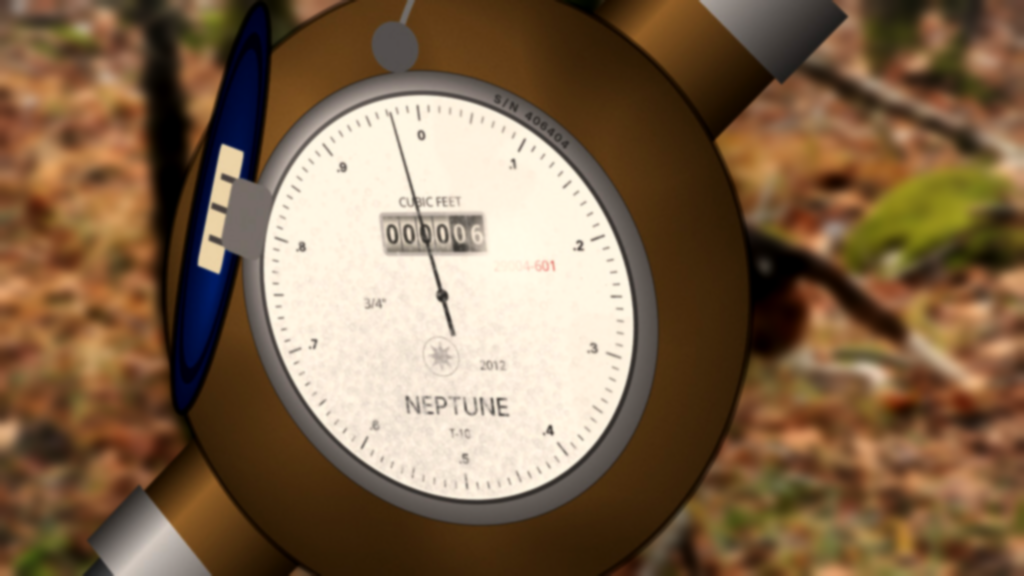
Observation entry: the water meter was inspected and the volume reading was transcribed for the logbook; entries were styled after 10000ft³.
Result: 5.97ft³
